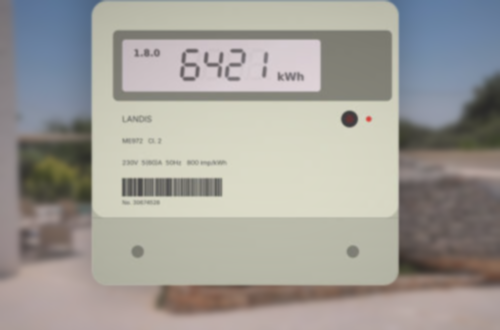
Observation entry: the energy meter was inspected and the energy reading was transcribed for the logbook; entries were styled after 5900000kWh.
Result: 6421kWh
